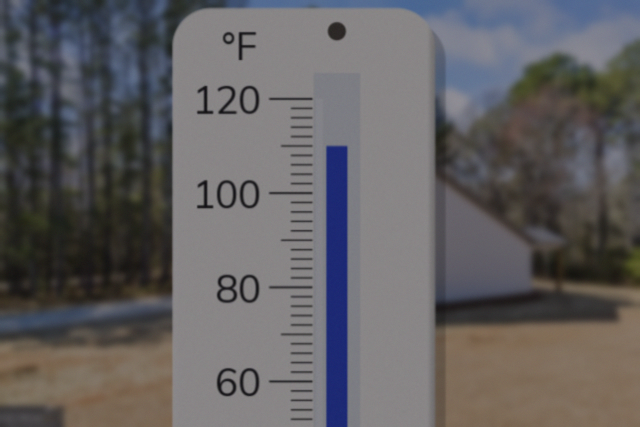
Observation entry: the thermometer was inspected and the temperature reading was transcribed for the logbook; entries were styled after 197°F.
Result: 110°F
